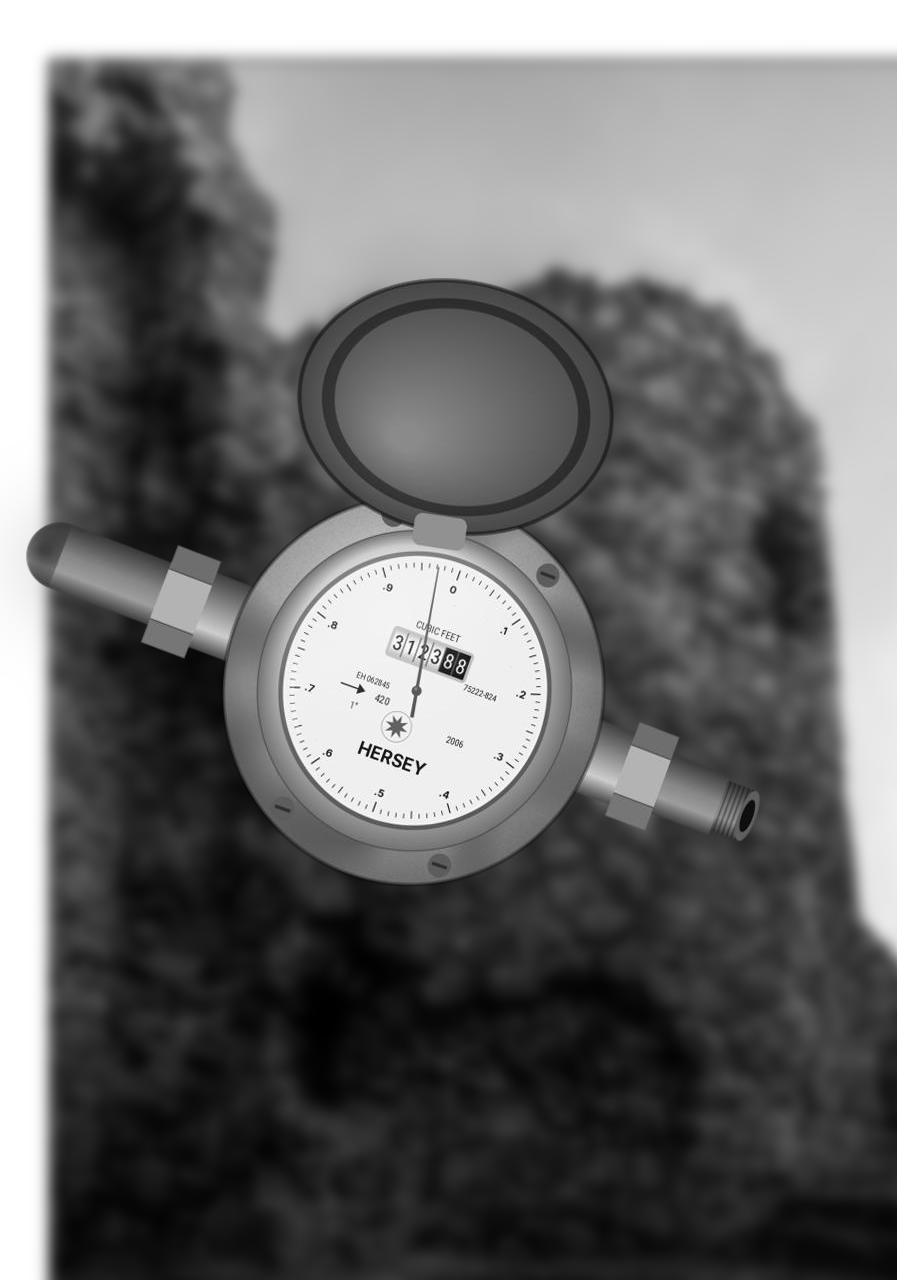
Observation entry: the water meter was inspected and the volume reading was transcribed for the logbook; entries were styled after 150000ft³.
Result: 312387.97ft³
